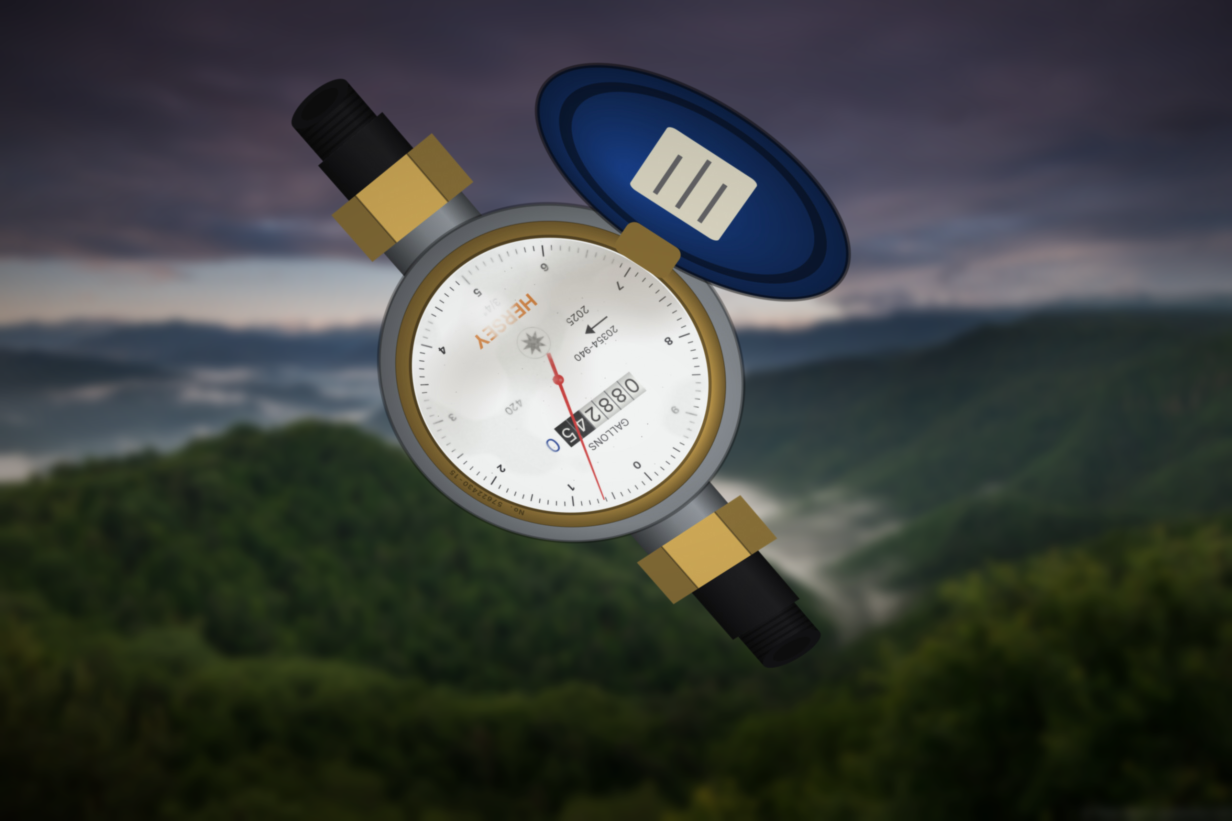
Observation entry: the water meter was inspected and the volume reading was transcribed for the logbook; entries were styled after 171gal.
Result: 882450.6gal
